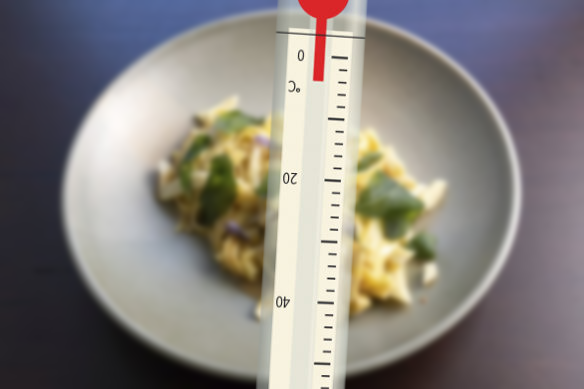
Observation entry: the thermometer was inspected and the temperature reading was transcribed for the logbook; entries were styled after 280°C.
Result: 4°C
